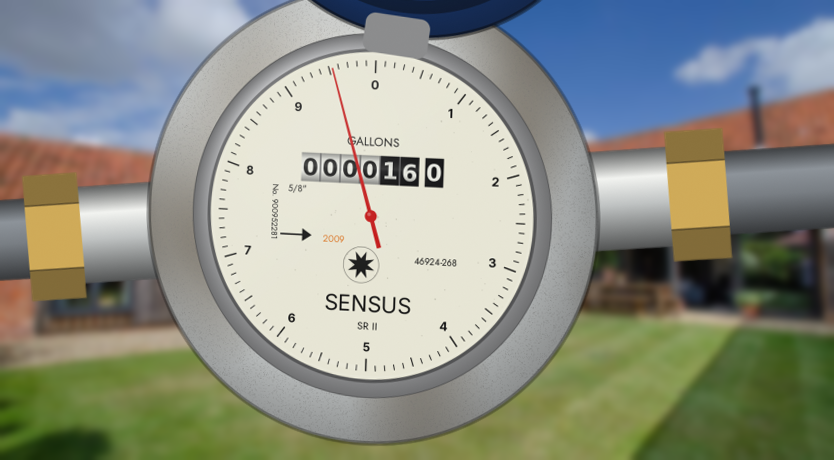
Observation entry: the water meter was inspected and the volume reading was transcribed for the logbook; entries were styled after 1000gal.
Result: 159.5gal
